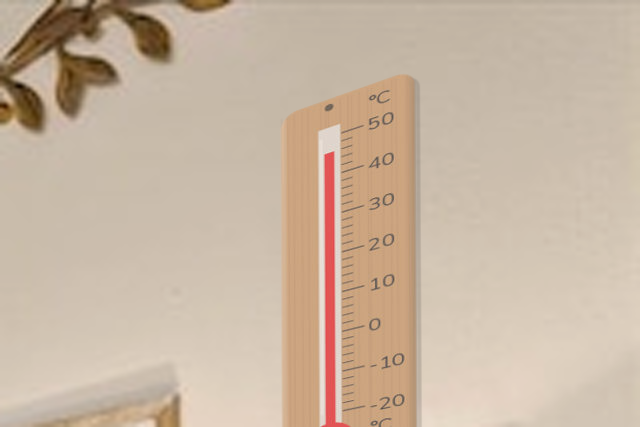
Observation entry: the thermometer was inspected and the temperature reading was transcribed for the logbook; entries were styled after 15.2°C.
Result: 46°C
